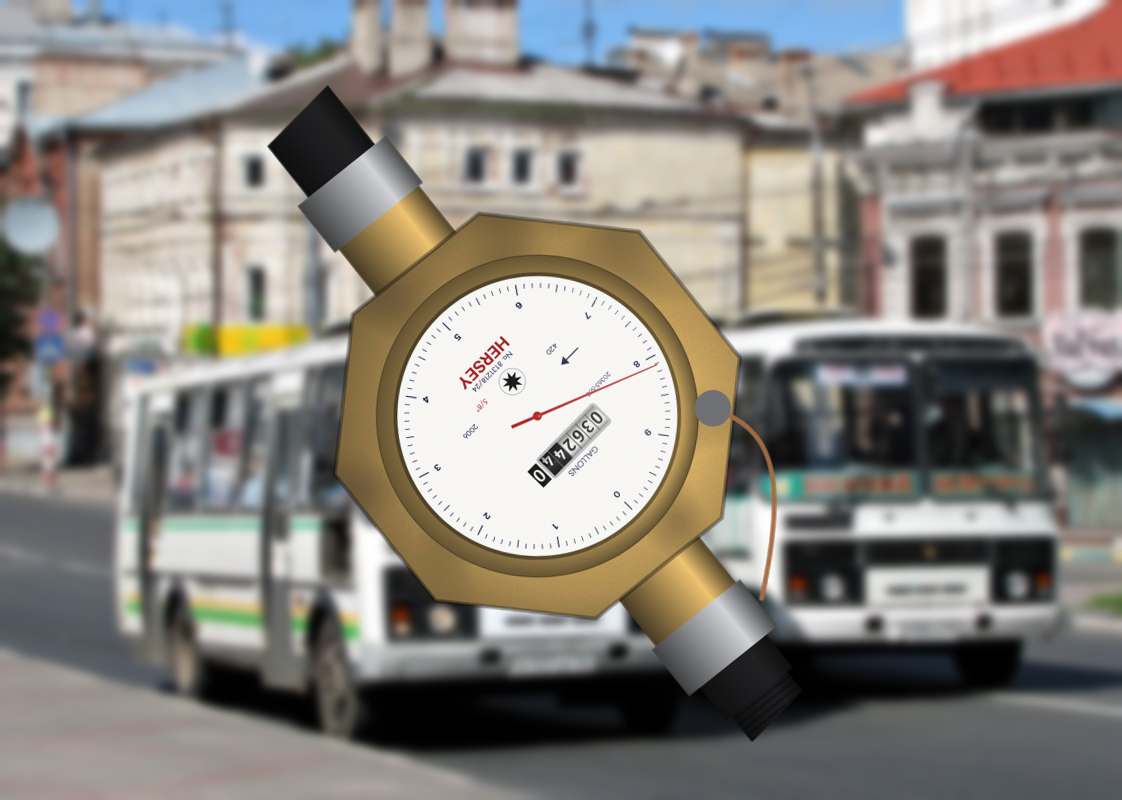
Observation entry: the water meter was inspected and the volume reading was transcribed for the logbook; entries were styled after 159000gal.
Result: 362438.1gal
